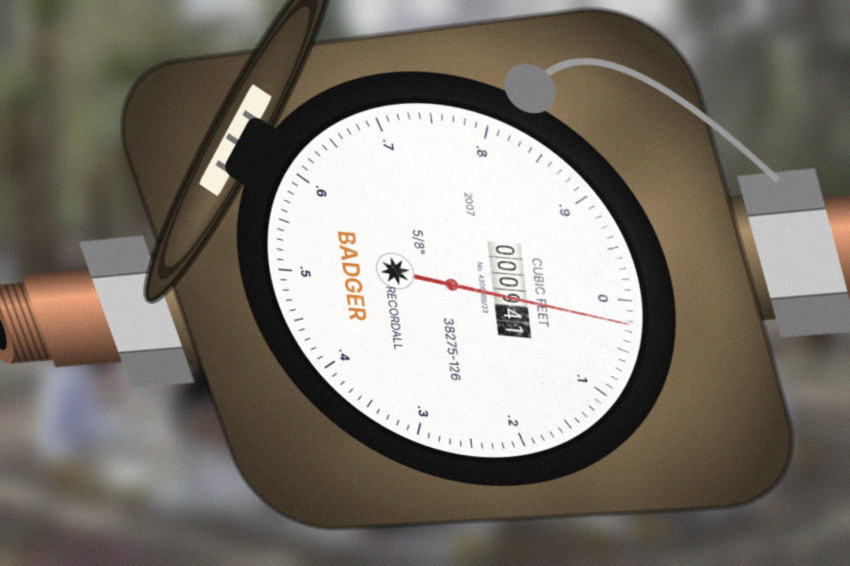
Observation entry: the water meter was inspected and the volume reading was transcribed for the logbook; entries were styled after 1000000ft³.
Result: 941.02ft³
